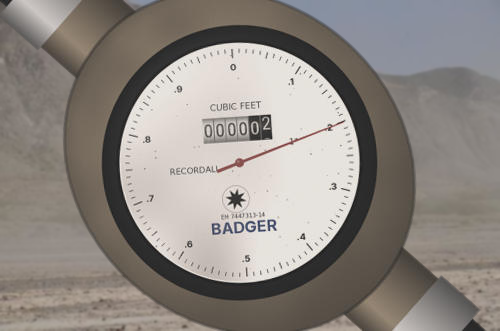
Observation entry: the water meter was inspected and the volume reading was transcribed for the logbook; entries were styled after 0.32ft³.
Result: 2.20ft³
